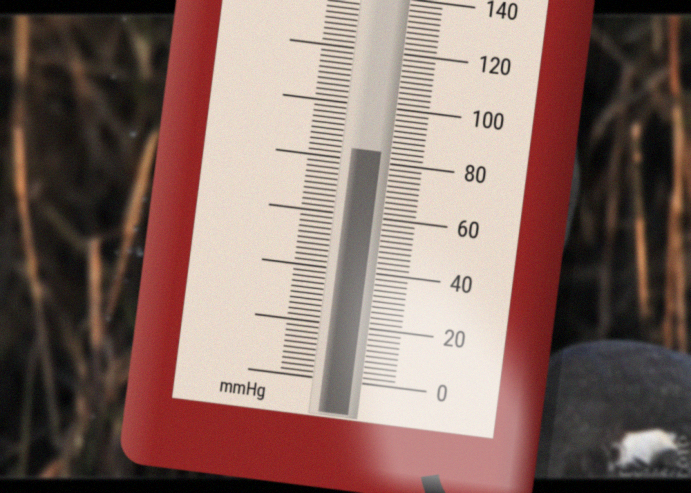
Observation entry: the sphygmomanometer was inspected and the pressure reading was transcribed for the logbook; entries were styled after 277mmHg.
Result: 84mmHg
